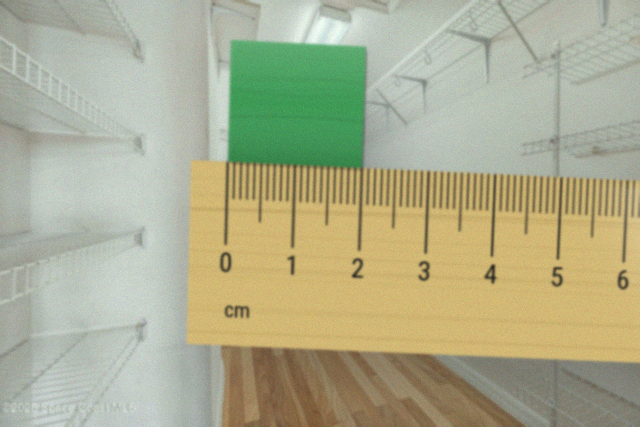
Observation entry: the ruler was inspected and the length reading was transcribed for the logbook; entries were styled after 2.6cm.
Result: 2cm
